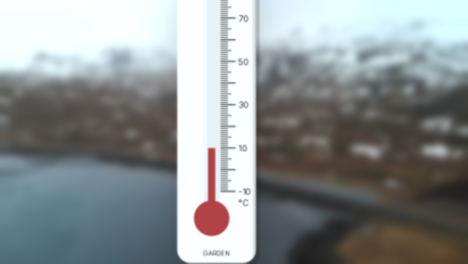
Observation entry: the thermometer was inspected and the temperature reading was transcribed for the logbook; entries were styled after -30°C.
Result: 10°C
